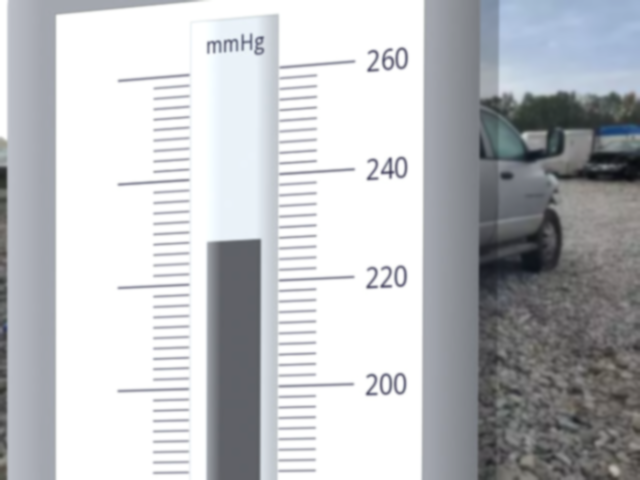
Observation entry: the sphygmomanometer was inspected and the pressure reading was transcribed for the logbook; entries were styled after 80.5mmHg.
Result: 228mmHg
